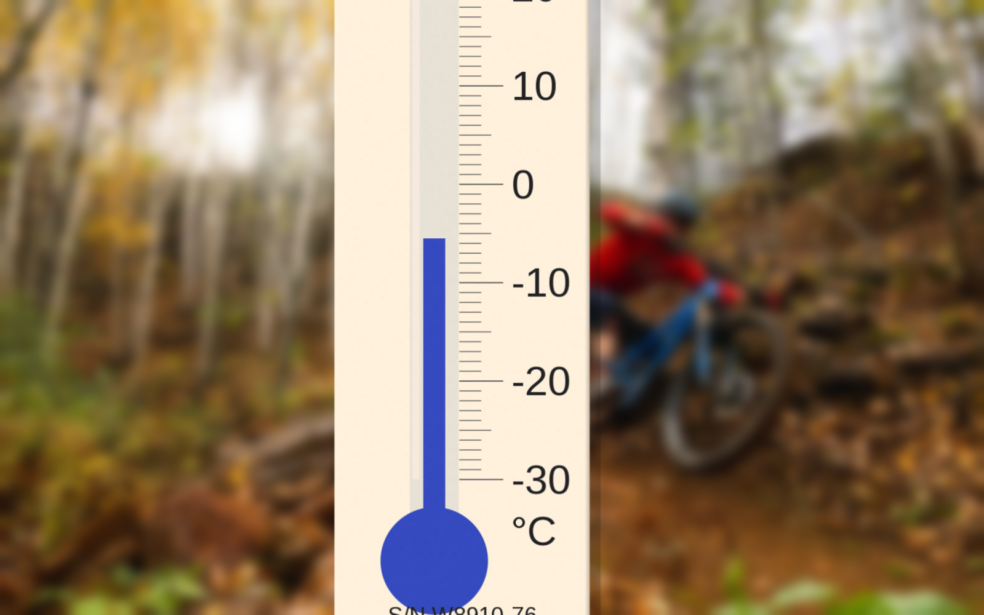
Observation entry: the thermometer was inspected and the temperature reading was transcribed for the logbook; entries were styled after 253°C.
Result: -5.5°C
